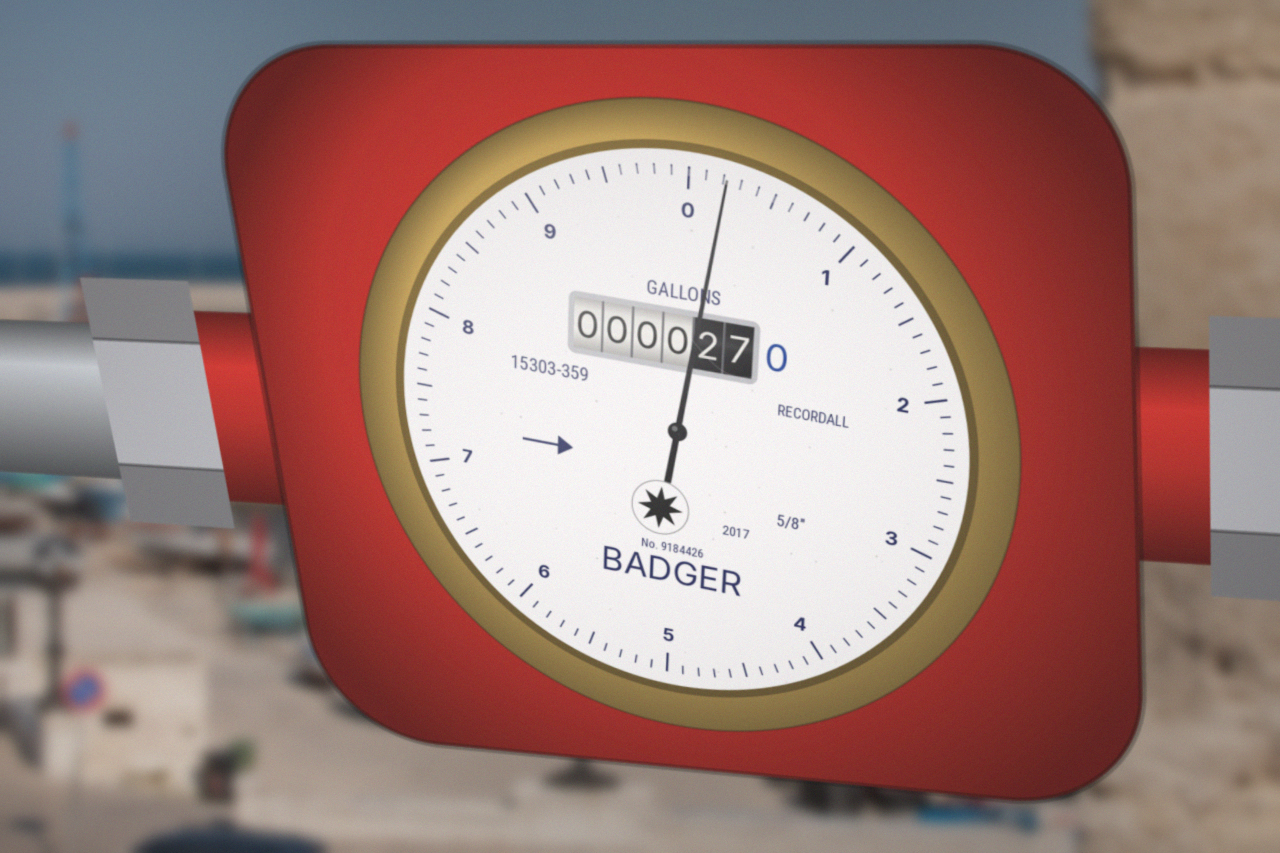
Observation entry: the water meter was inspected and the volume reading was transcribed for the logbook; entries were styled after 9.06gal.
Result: 270.2gal
